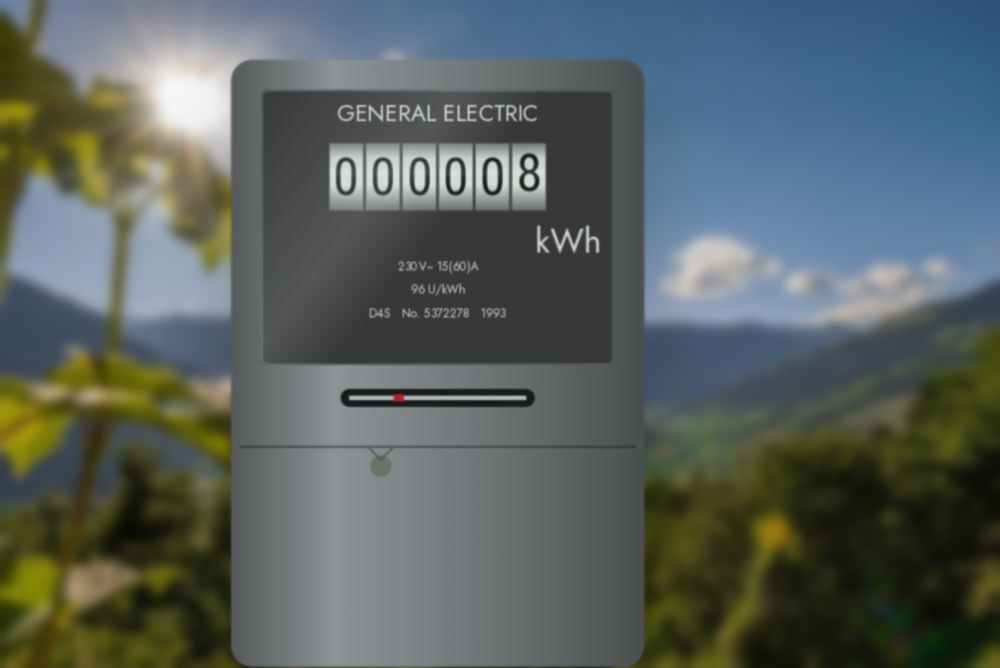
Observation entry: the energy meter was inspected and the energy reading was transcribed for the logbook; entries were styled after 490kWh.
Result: 8kWh
